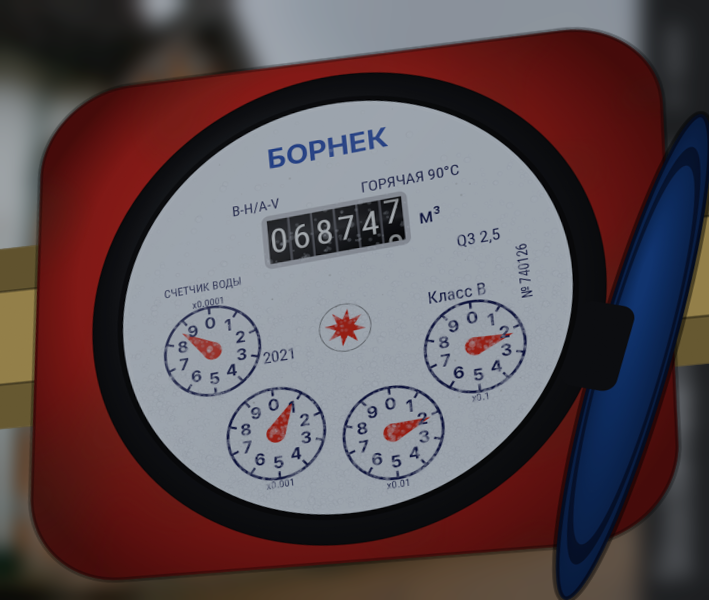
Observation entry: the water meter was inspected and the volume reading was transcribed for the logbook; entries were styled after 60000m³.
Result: 68747.2208m³
